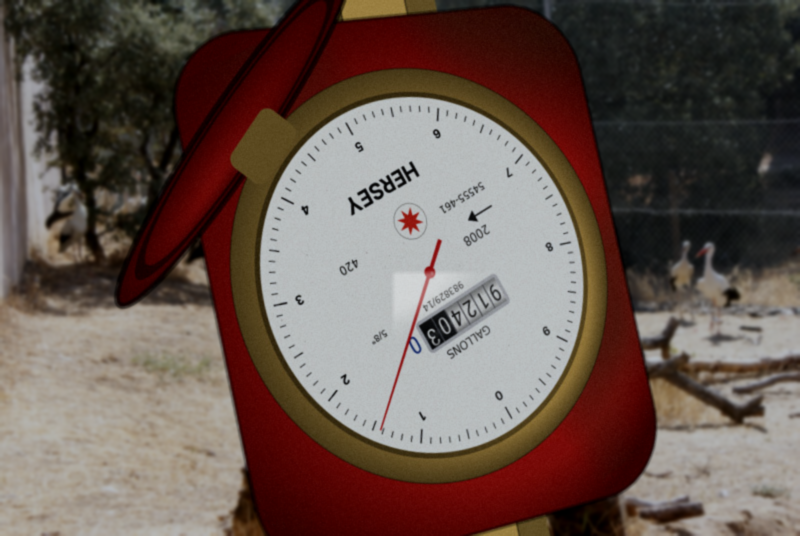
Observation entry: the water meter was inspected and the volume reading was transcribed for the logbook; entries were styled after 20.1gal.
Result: 9124031.4gal
